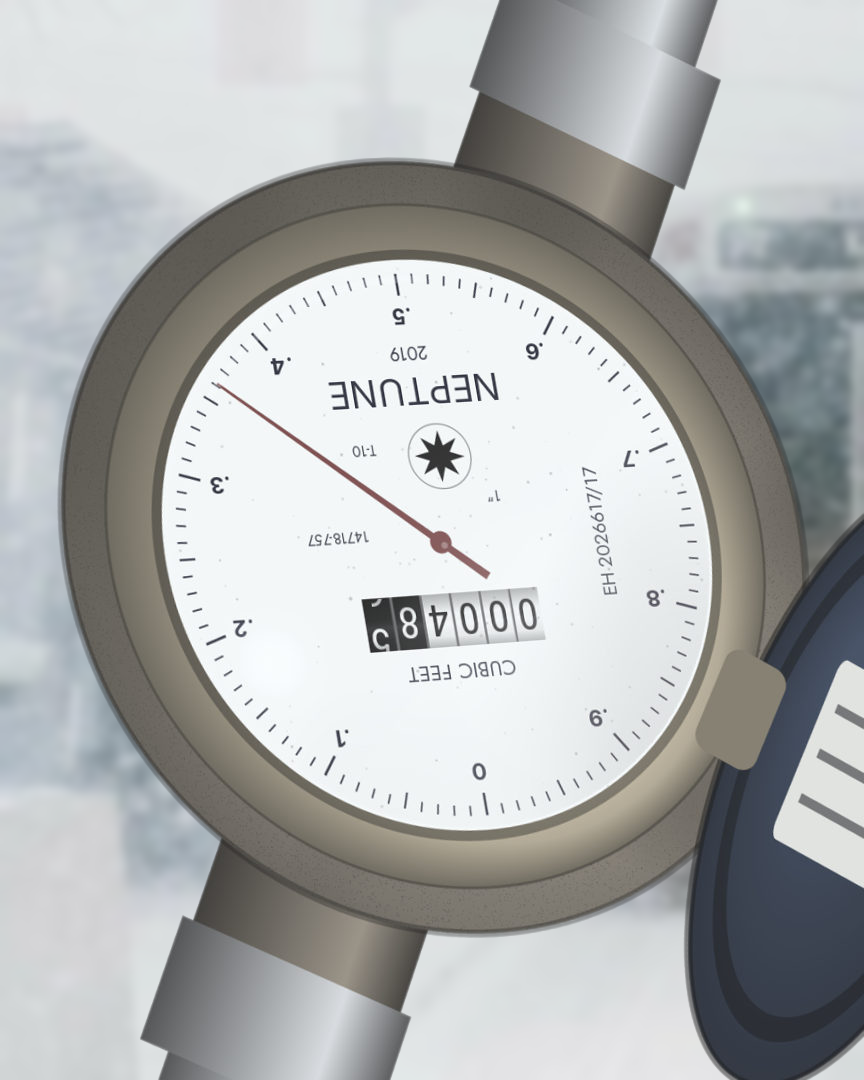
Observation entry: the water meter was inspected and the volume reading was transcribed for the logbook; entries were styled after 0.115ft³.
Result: 485.36ft³
